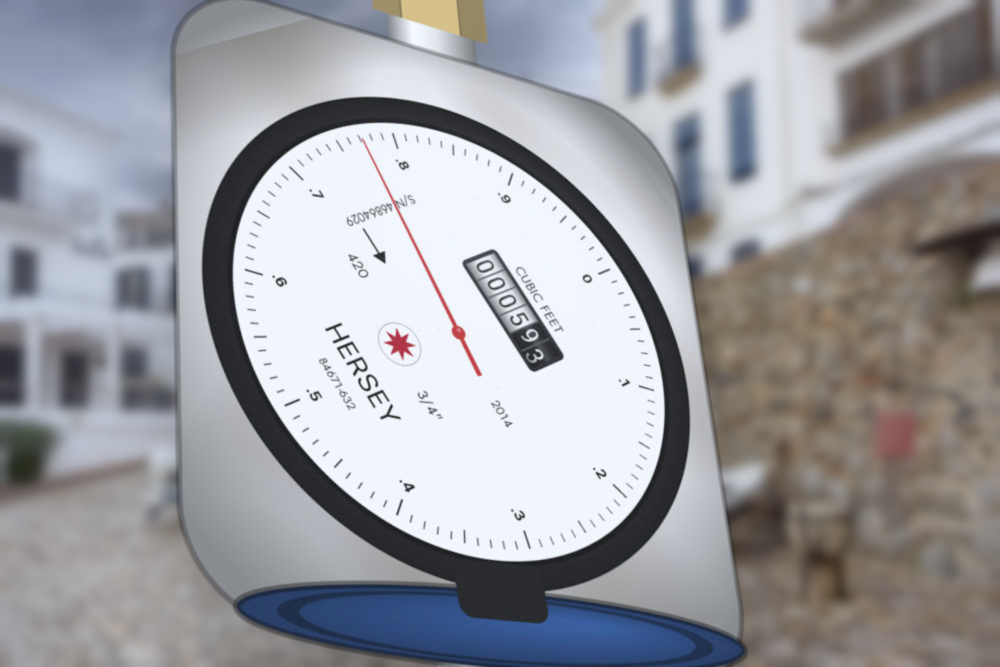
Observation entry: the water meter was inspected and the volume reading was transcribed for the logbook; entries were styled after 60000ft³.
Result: 592.77ft³
